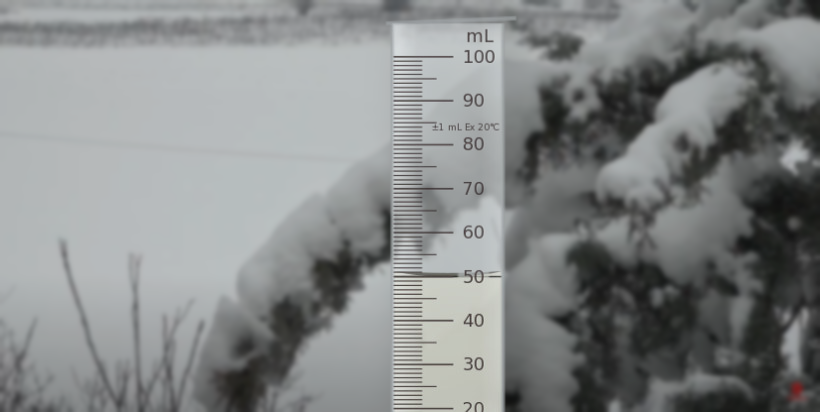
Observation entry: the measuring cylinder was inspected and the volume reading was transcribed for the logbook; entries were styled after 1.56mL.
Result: 50mL
